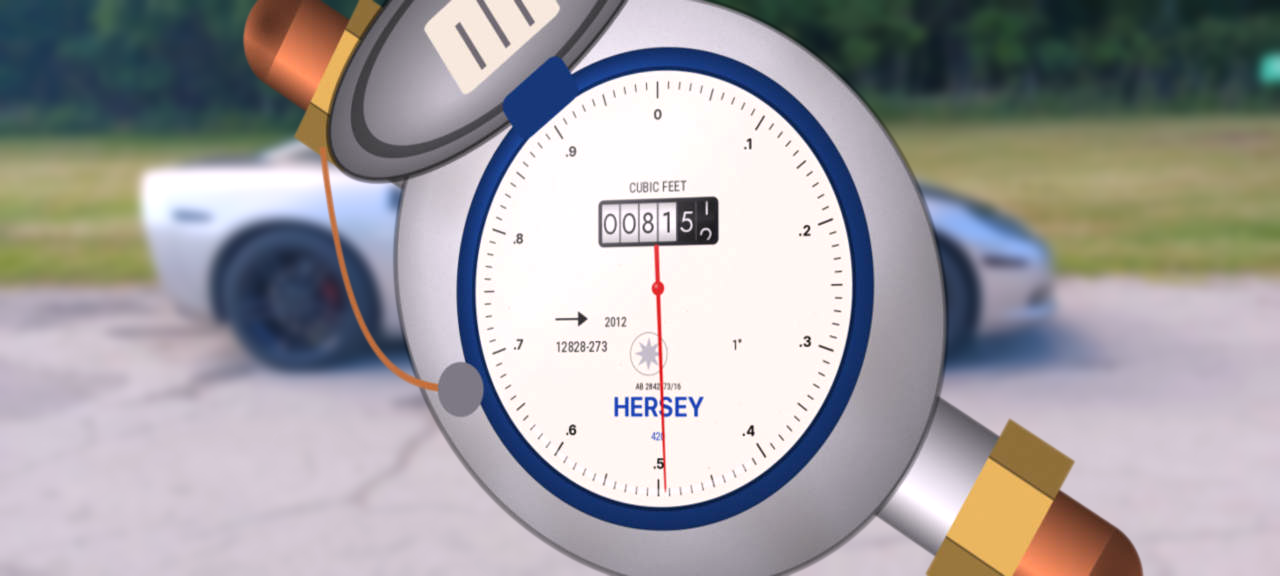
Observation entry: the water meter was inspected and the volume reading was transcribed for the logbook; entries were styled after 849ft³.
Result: 8151.49ft³
